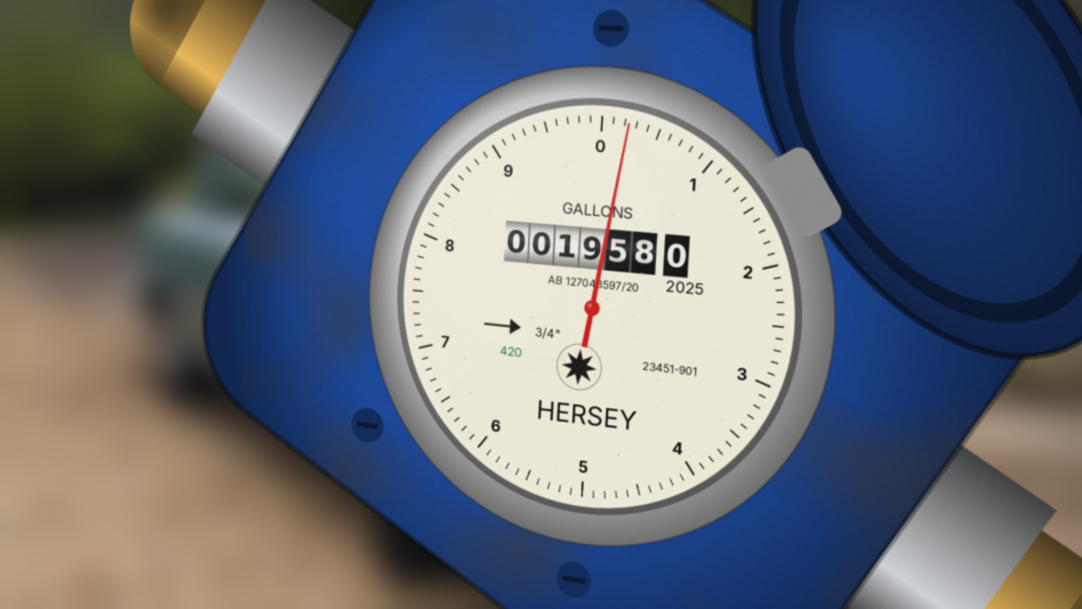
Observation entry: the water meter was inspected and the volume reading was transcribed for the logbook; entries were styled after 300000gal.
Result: 19580.2gal
